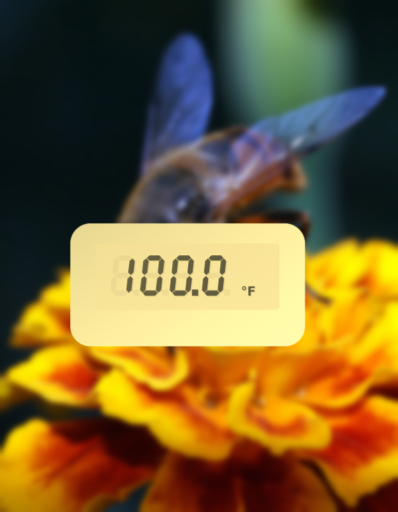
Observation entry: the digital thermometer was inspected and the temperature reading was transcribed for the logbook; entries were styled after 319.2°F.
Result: 100.0°F
